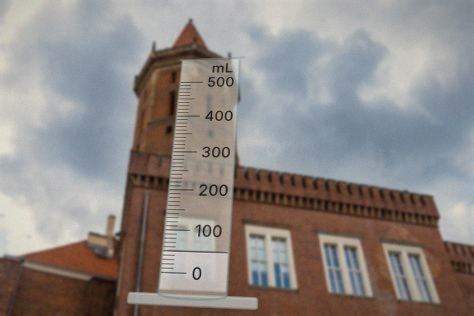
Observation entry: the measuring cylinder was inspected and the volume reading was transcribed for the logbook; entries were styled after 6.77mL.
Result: 50mL
